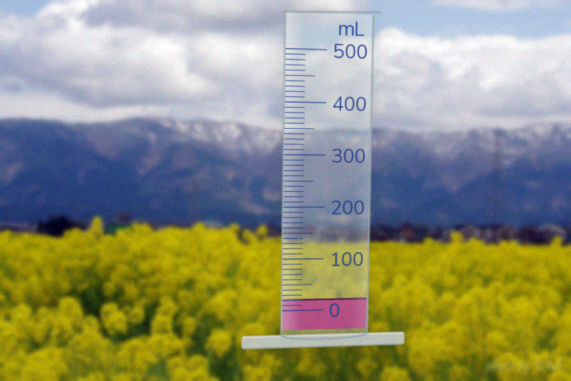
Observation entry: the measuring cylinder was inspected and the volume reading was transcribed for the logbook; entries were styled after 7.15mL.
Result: 20mL
